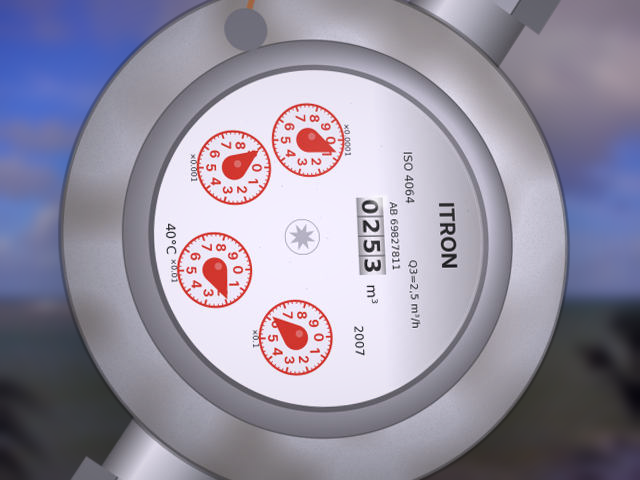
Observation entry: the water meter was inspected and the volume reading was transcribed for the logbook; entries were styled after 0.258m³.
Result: 253.6190m³
